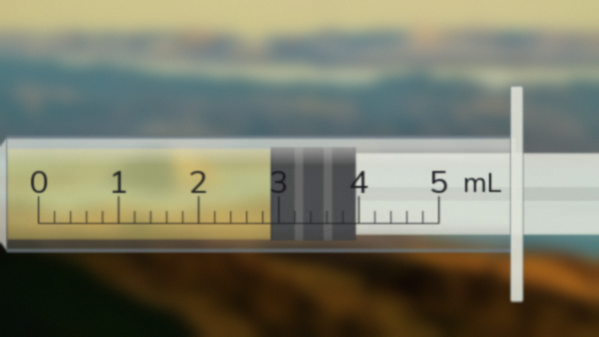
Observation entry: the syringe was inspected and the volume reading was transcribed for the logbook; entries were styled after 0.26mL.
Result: 2.9mL
